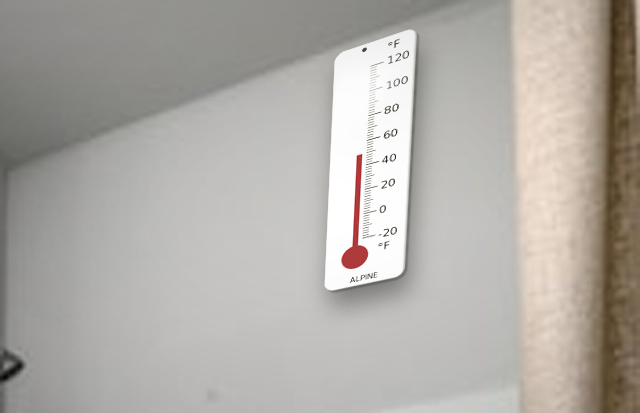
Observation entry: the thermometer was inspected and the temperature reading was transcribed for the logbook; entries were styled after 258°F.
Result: 50°F
